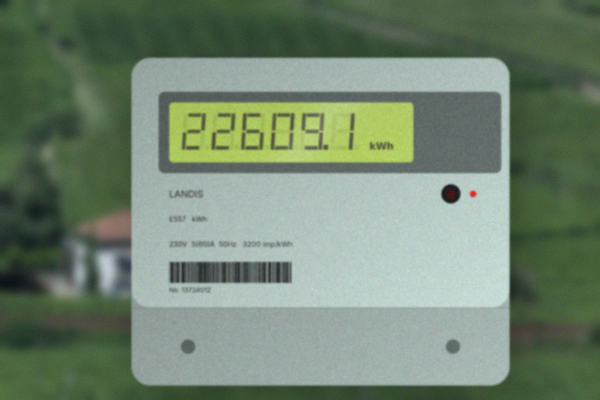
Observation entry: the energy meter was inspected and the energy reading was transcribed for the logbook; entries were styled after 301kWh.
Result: 22609.1kWh
